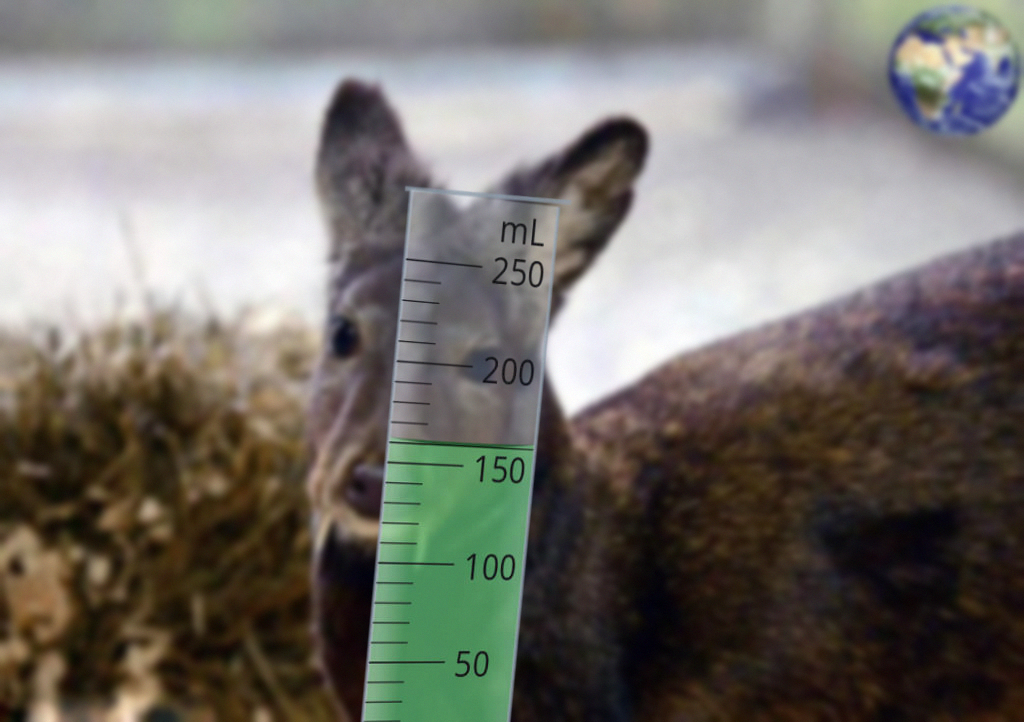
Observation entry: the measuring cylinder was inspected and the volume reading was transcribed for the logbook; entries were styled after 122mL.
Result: 160mL
